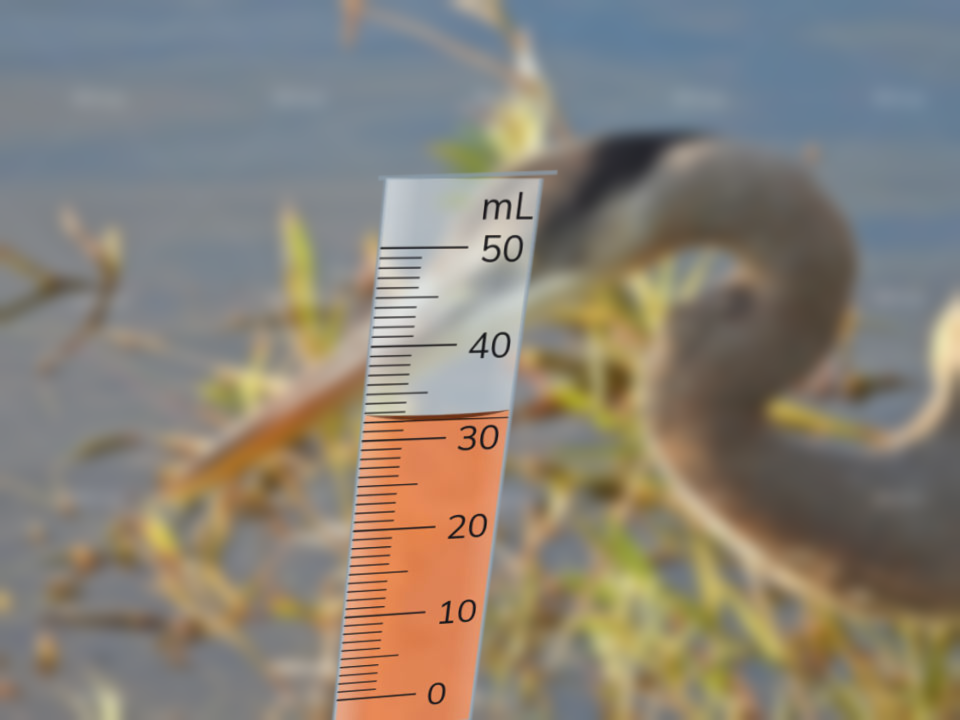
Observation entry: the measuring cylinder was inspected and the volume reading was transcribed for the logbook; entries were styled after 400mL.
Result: 32mL
